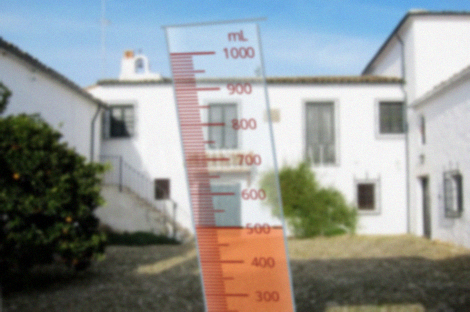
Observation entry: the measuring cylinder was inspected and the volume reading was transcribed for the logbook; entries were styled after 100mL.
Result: 500mL
